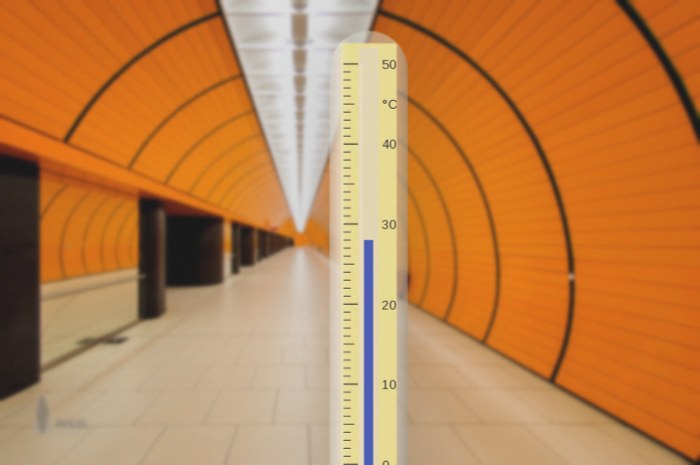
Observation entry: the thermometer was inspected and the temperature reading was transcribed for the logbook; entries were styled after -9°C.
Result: 28°C
